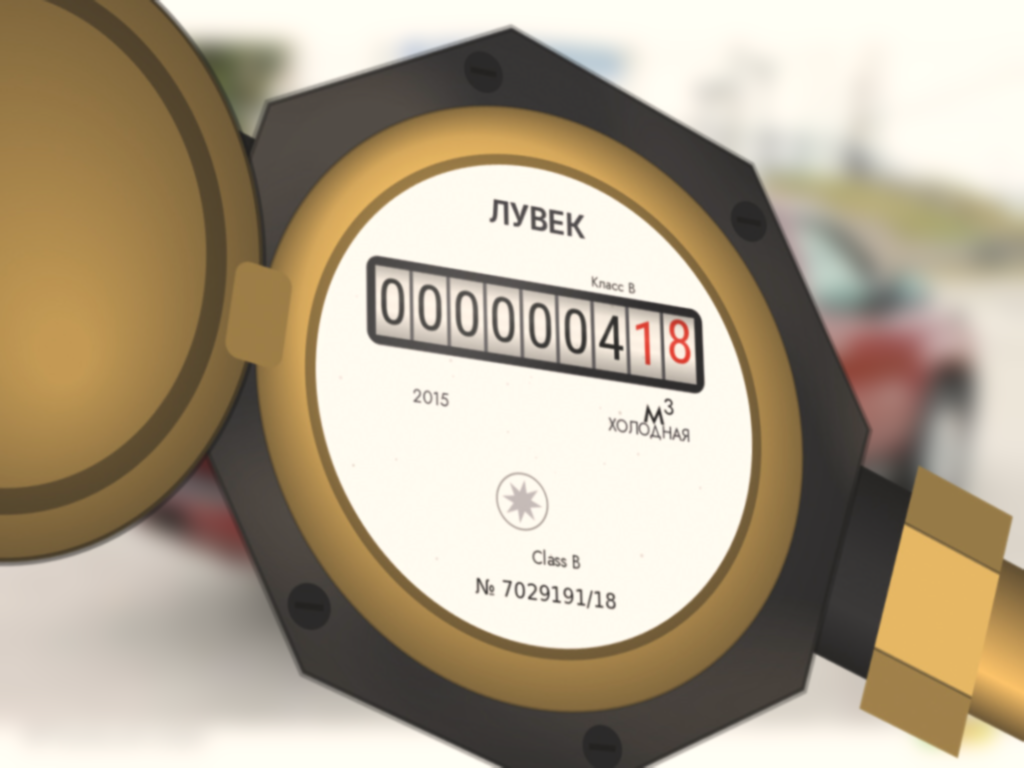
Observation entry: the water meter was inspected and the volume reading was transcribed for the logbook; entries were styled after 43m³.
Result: 4.18m³
